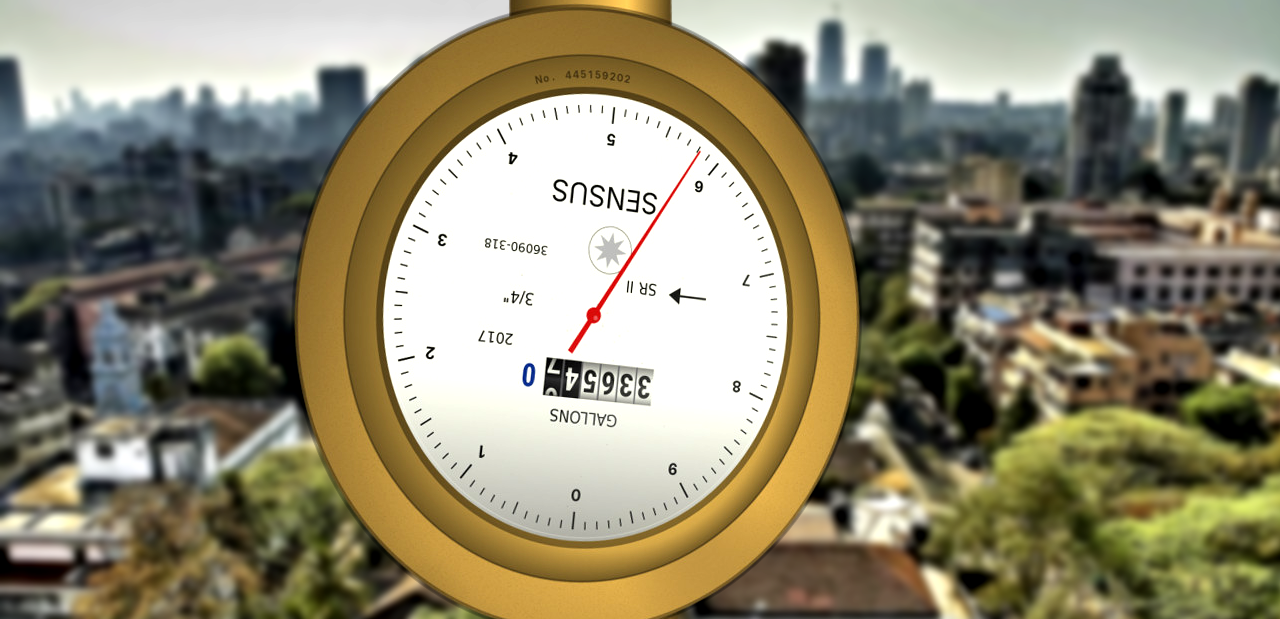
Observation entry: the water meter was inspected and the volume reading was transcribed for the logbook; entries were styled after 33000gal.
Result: 3365465.8gal
